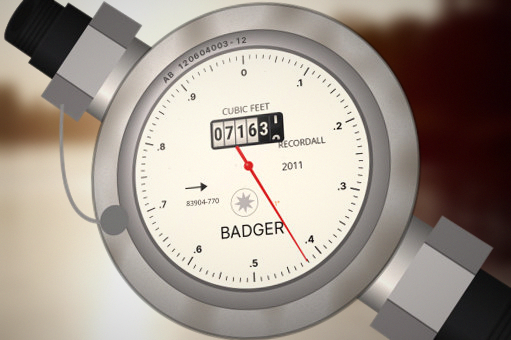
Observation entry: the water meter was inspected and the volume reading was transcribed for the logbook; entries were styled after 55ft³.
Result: 71631.42ft³
